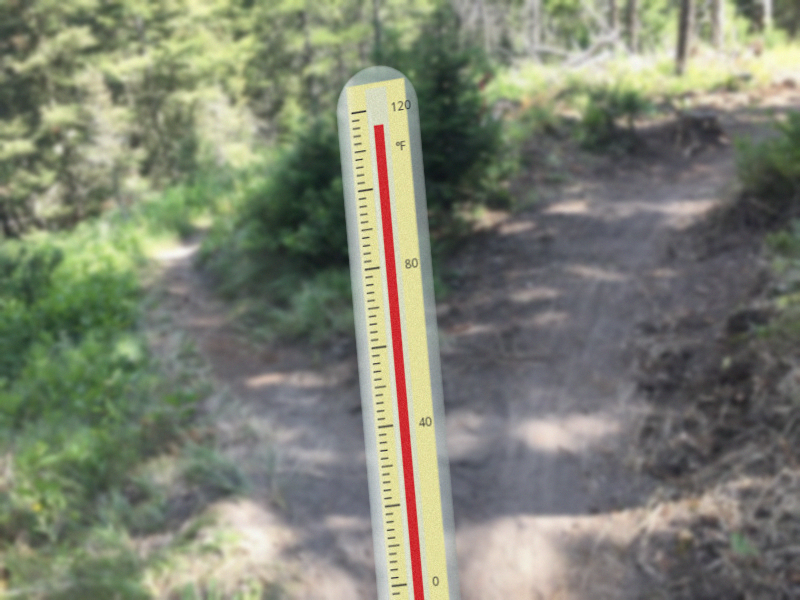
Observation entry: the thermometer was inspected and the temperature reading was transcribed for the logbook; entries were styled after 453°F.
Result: 116°F
